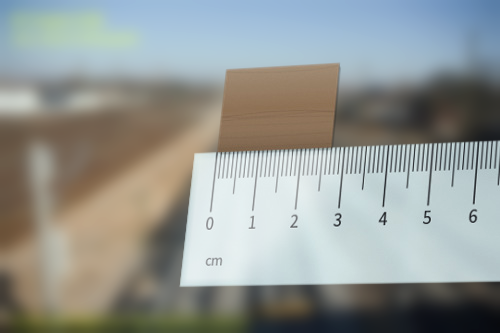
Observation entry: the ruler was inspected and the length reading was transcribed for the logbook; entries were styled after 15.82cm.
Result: 2.7cm
